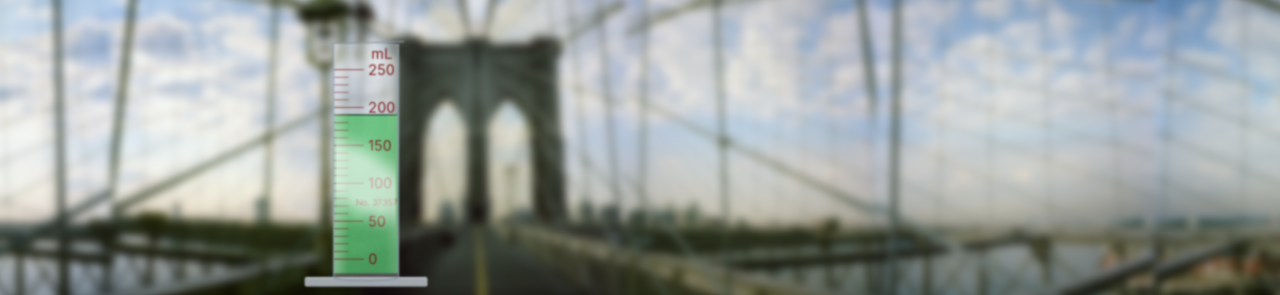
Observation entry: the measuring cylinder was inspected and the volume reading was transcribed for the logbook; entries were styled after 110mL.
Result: 190mL
